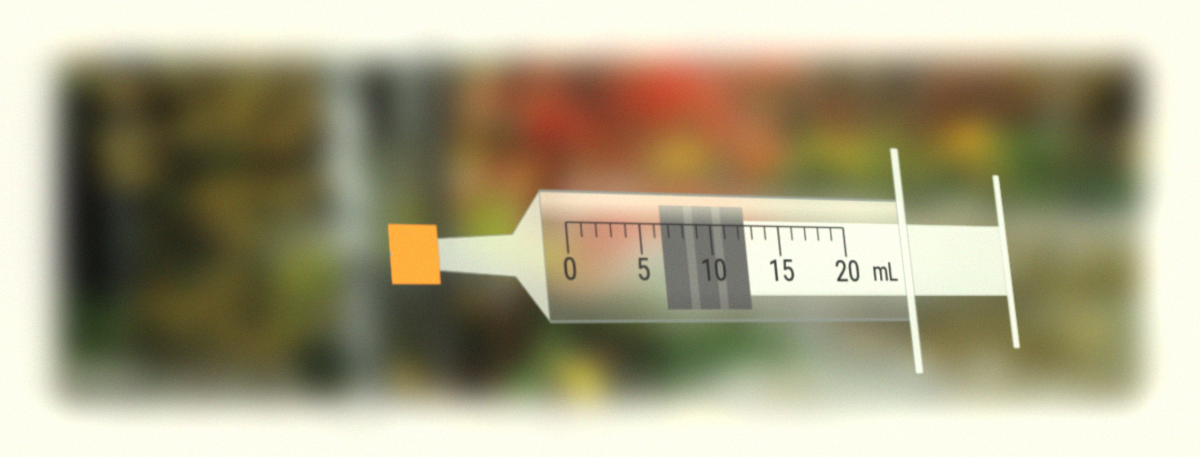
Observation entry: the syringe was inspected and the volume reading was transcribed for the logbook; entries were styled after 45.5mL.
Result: 6.5mL
